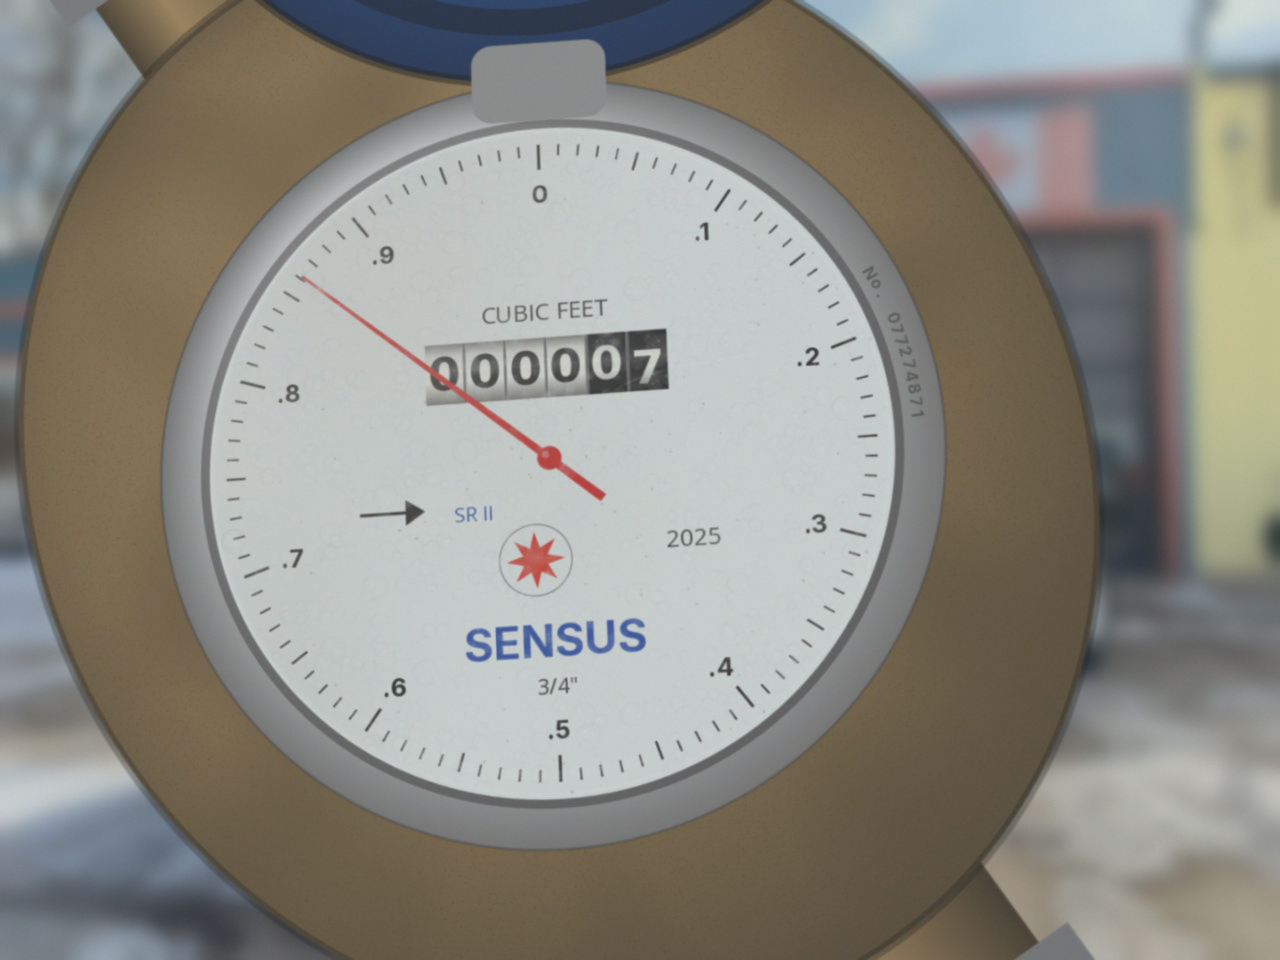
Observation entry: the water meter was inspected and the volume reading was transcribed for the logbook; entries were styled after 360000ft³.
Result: 6.86ft³
